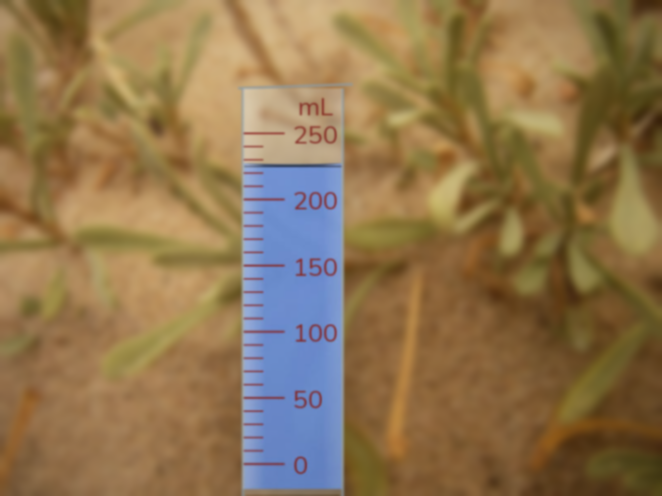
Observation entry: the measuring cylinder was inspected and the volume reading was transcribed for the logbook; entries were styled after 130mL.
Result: 225mL
